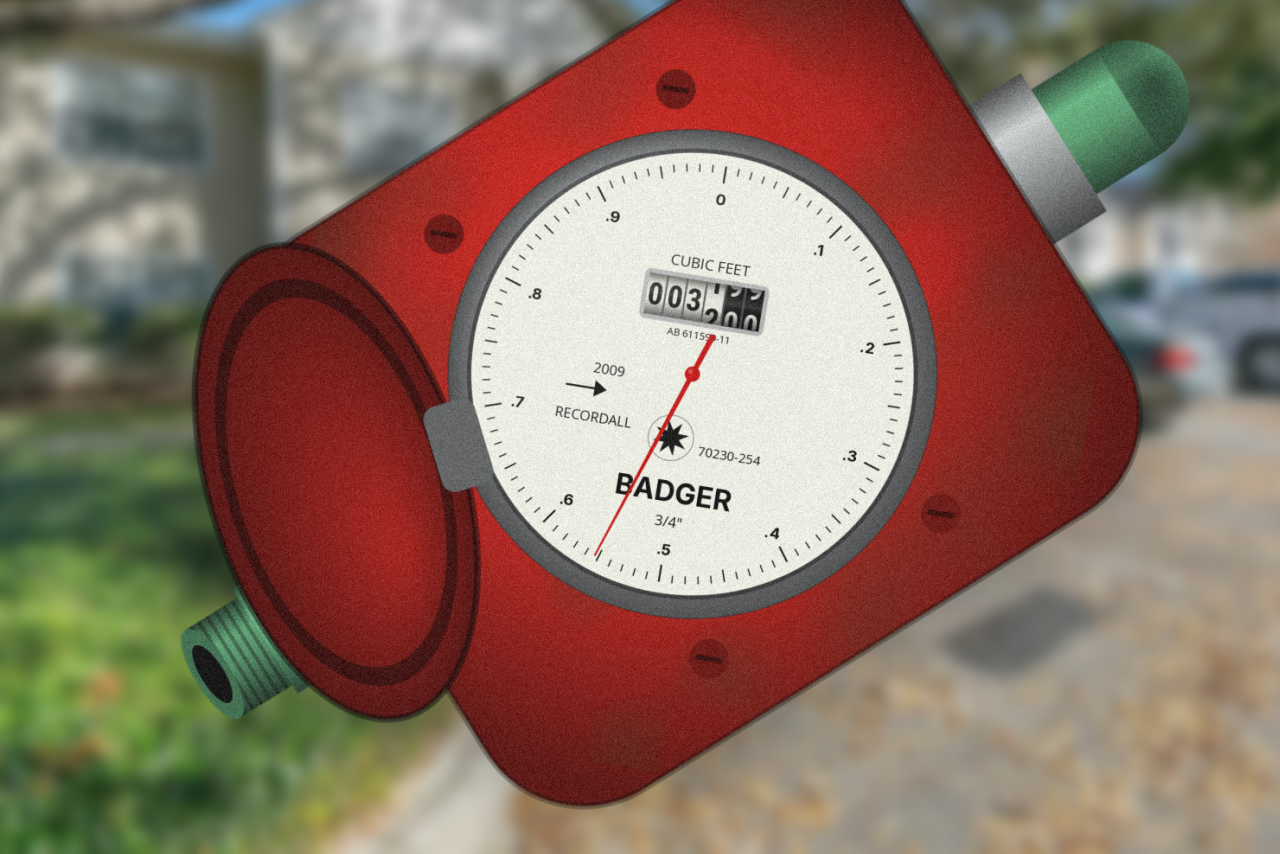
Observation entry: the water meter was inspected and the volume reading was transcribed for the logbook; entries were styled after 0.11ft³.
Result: 3199.55ft³
